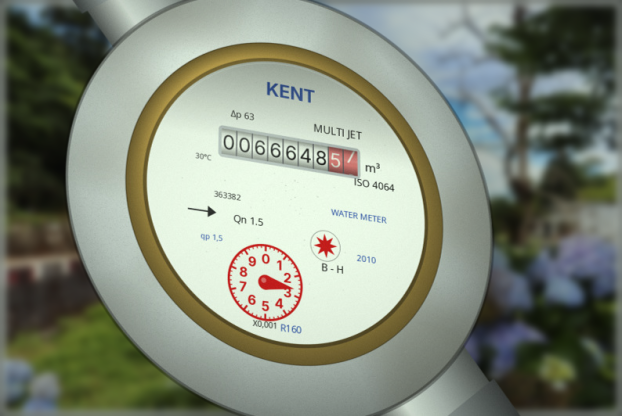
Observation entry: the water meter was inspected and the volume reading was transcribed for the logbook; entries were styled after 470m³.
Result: 66648.572m³
